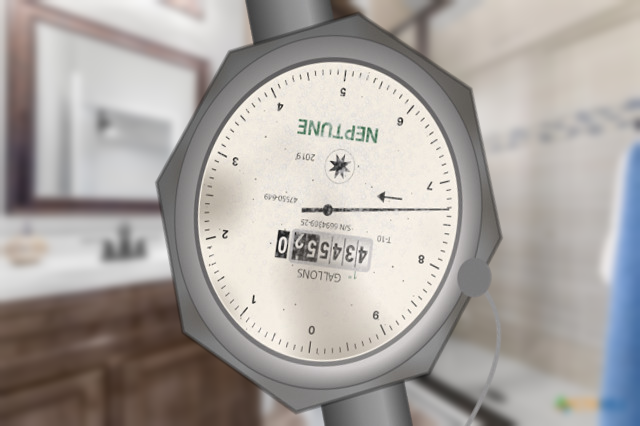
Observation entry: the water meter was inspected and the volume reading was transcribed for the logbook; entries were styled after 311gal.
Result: 4345517.3gal
